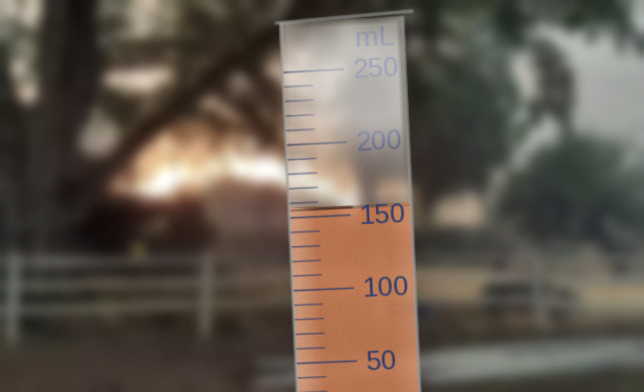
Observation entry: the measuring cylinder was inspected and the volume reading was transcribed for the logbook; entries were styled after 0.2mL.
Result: 155mL
